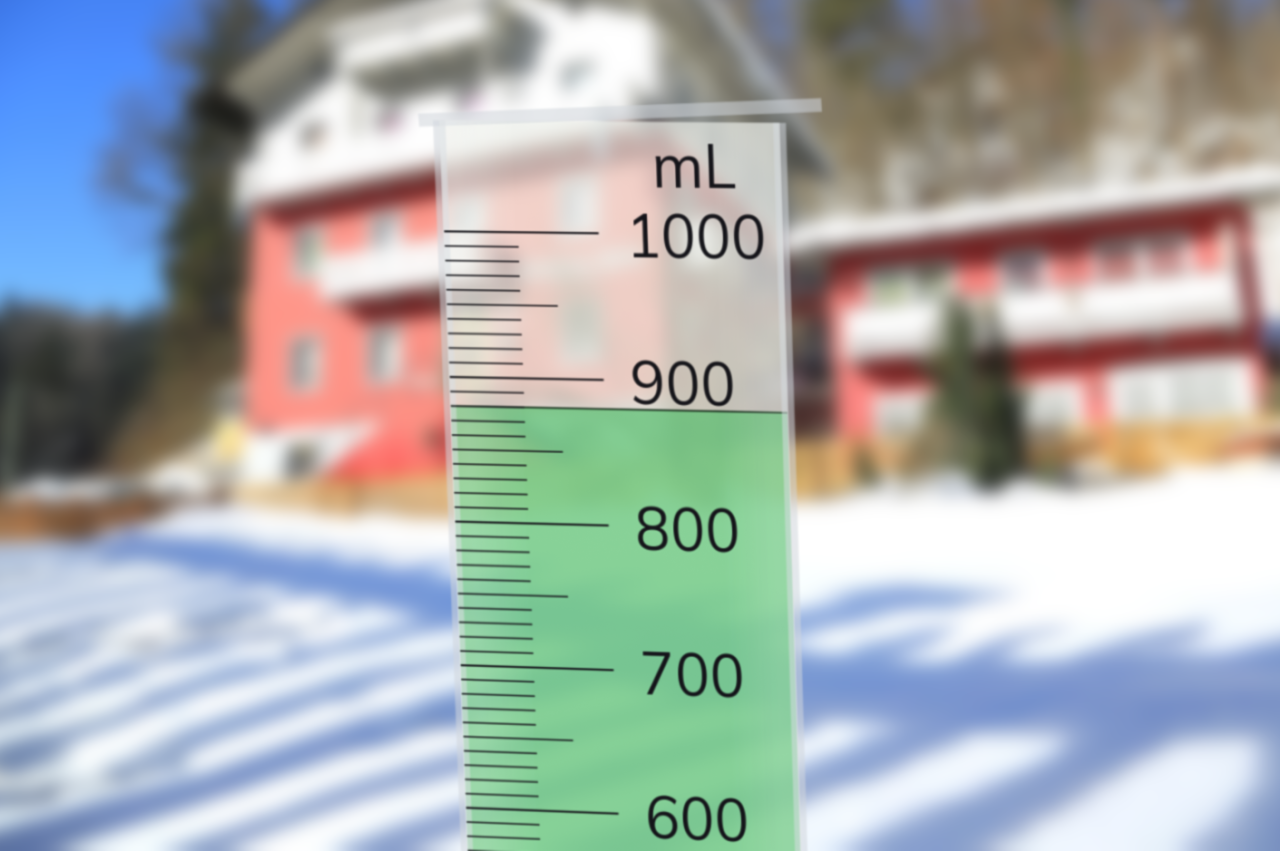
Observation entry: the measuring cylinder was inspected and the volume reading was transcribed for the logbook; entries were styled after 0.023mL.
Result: 880mL
